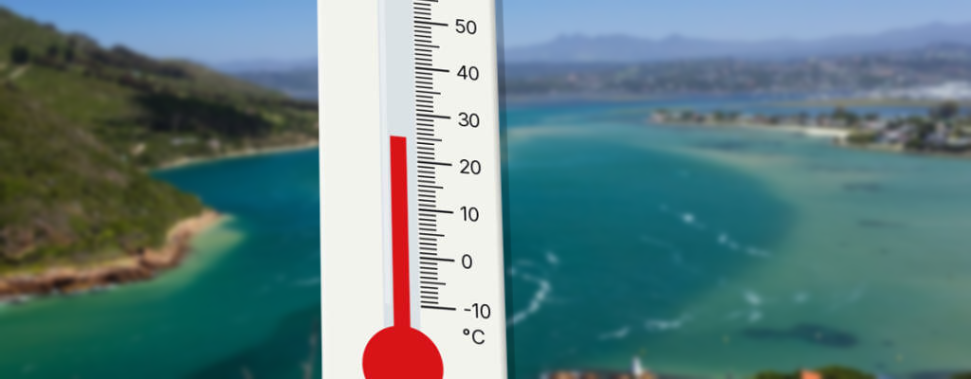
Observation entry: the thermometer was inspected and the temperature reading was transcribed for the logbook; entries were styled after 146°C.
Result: 25°C
